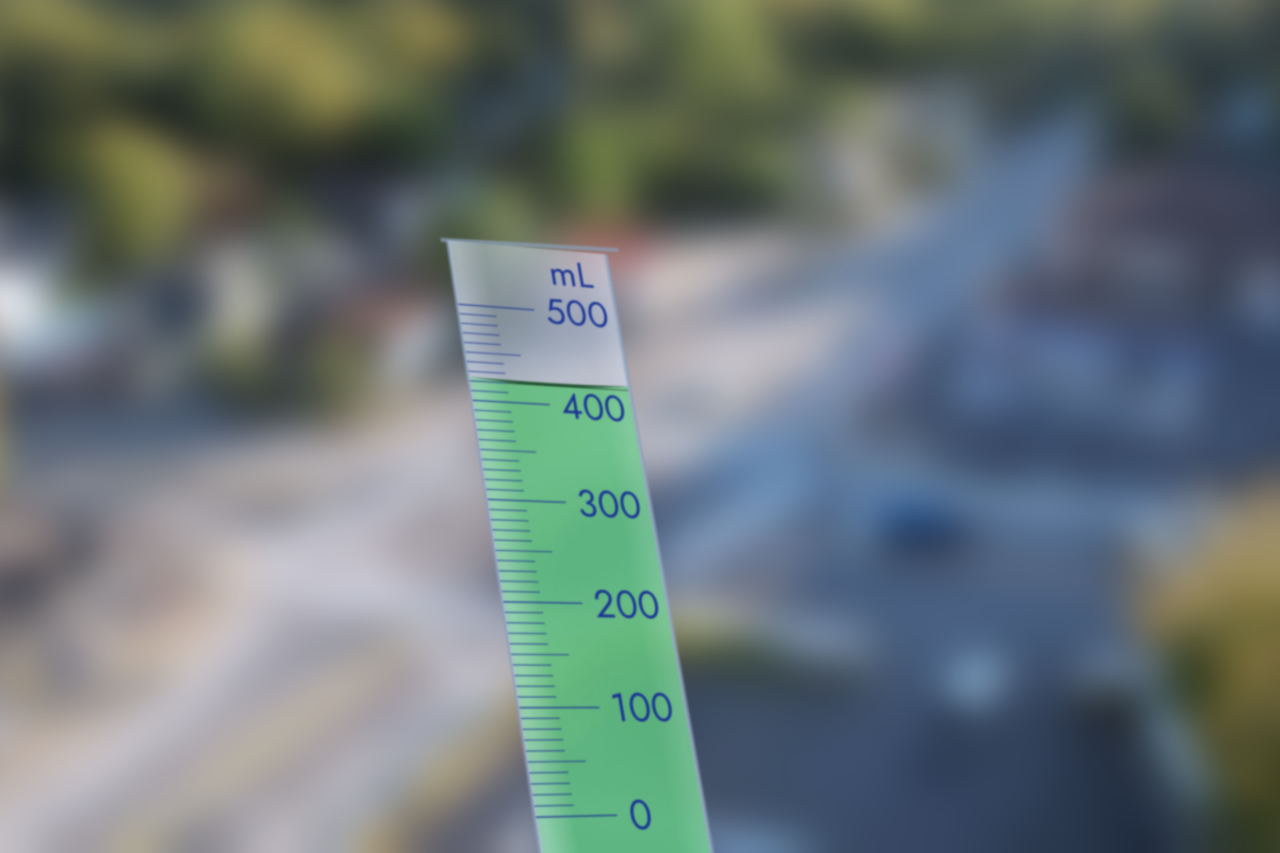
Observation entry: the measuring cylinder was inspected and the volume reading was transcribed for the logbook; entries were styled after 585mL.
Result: 420mL
